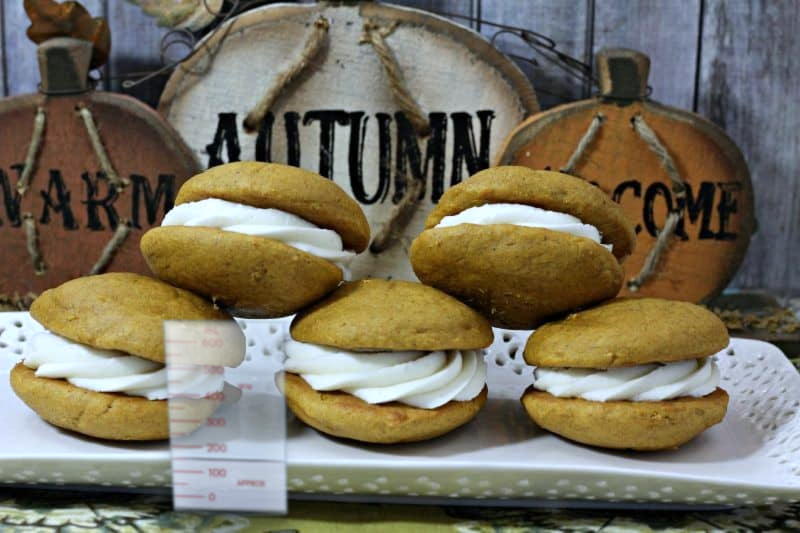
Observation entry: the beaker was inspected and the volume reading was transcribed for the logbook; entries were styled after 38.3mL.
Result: 150mL
